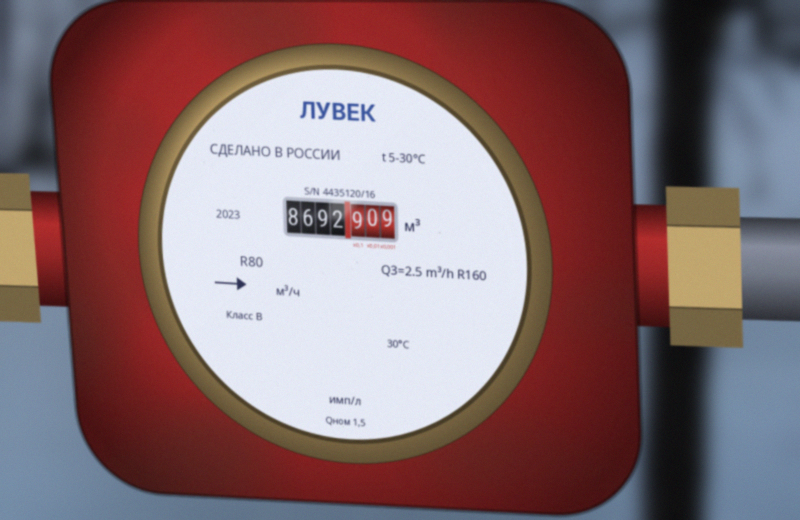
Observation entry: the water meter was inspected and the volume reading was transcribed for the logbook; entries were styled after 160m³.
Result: 8692.909m³
